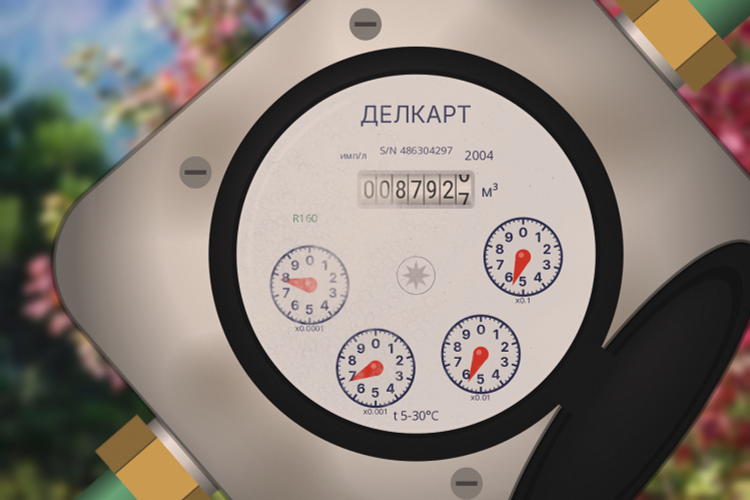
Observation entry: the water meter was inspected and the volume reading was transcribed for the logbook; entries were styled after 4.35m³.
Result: 87926.5567m³
